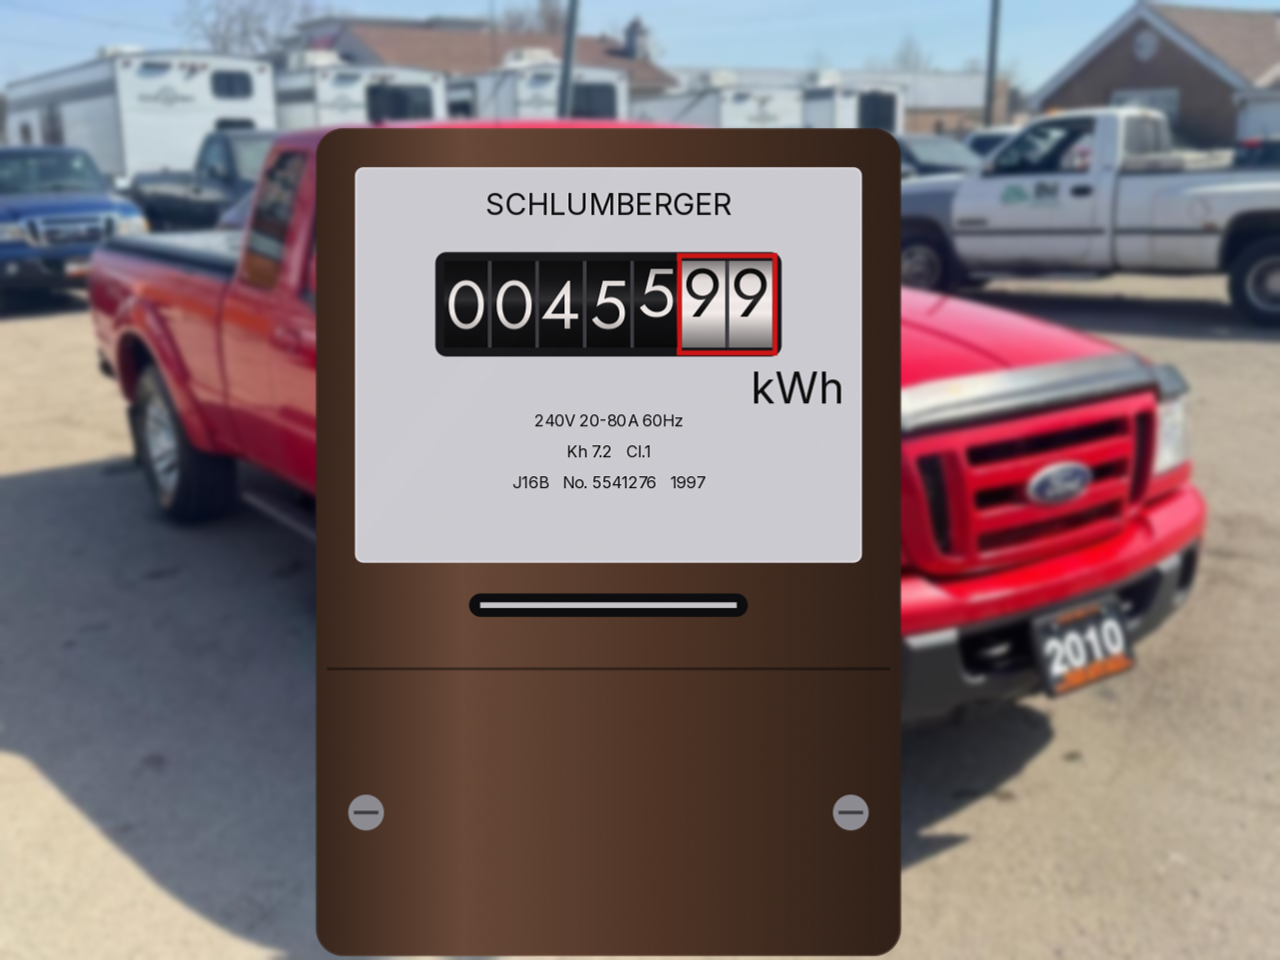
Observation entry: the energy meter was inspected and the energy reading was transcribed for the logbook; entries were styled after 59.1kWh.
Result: 455.99kWh
